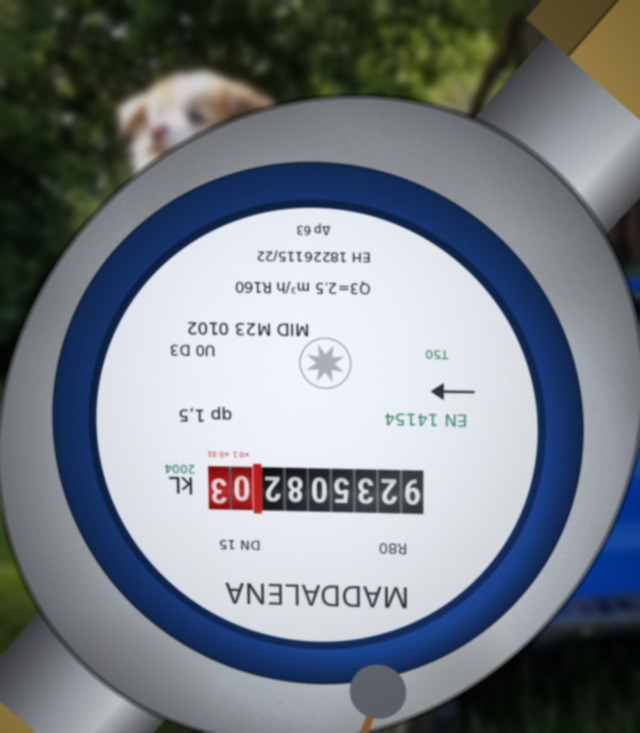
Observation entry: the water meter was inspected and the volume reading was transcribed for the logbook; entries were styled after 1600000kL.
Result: 9235082.03kL
